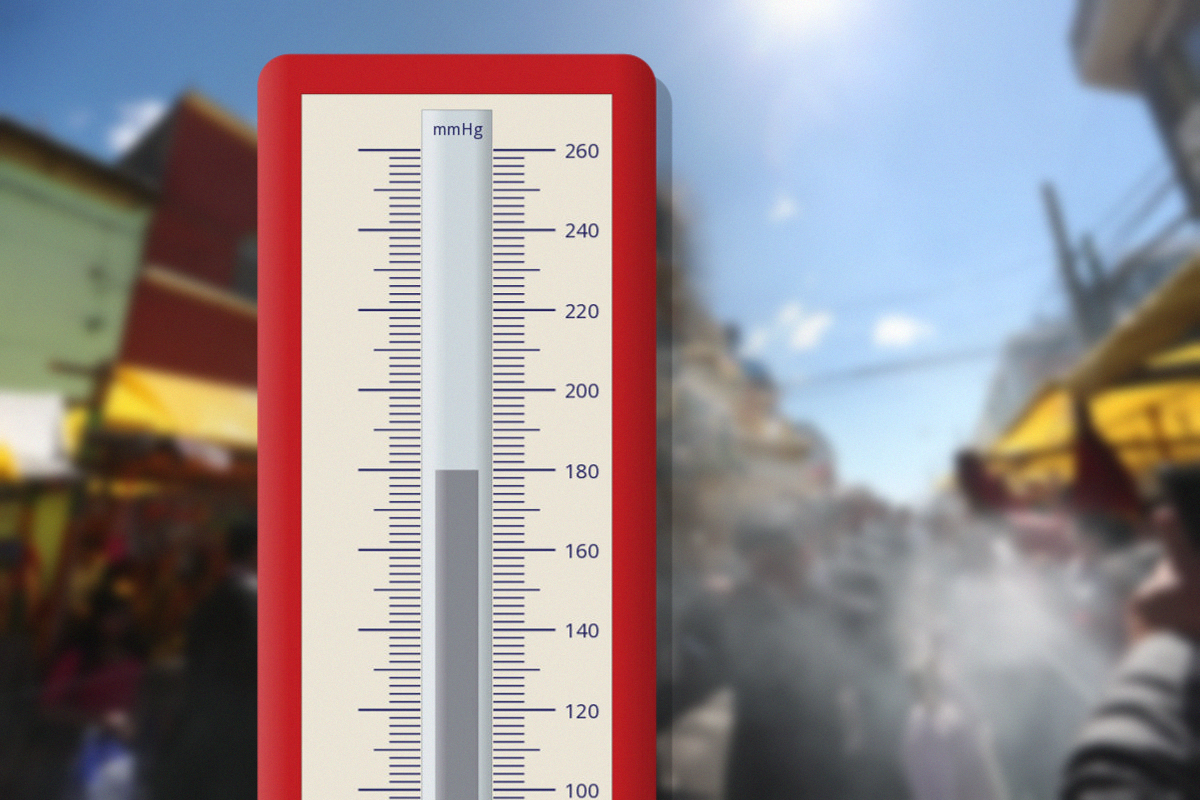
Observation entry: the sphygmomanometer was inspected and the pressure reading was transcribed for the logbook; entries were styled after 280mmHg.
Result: 180mmHg
